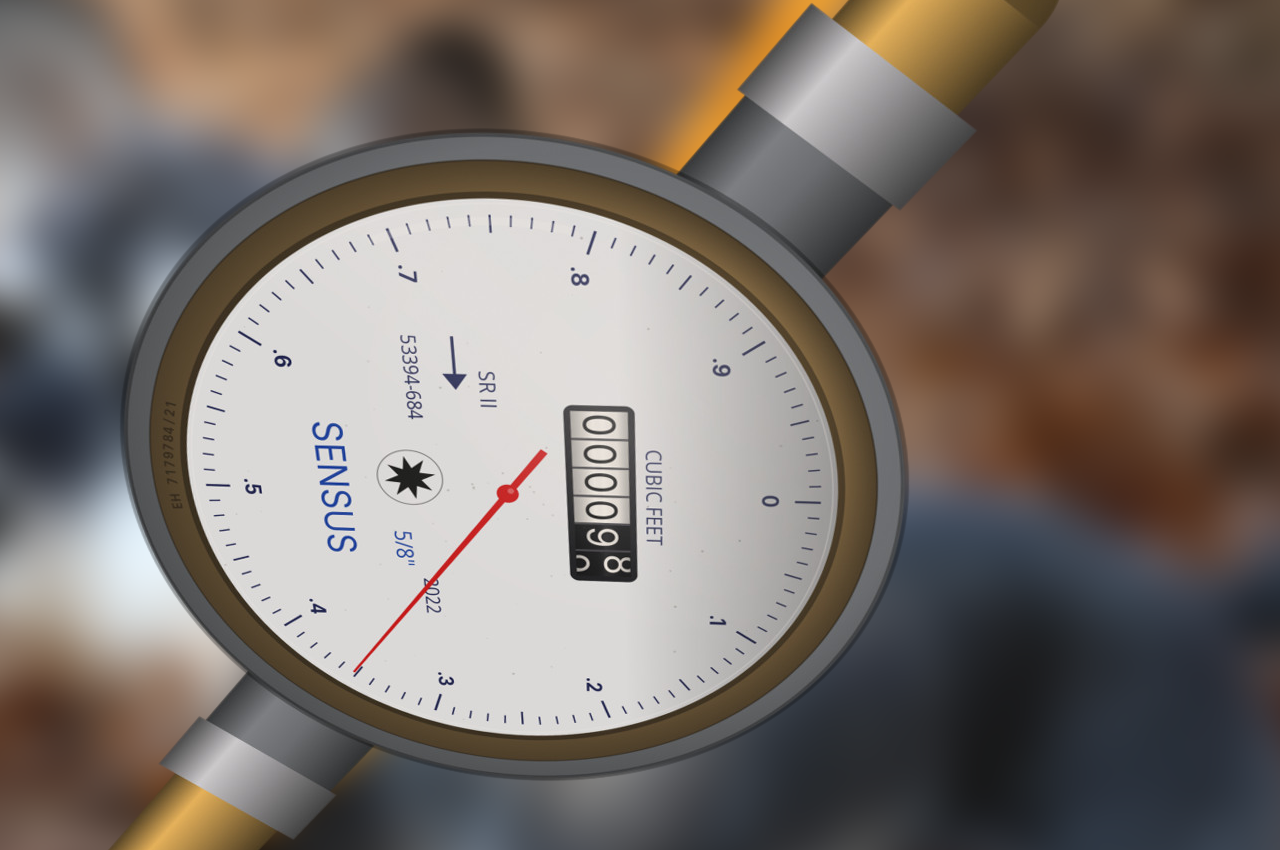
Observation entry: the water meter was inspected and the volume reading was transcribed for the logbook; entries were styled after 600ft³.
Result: 98.35ft³
